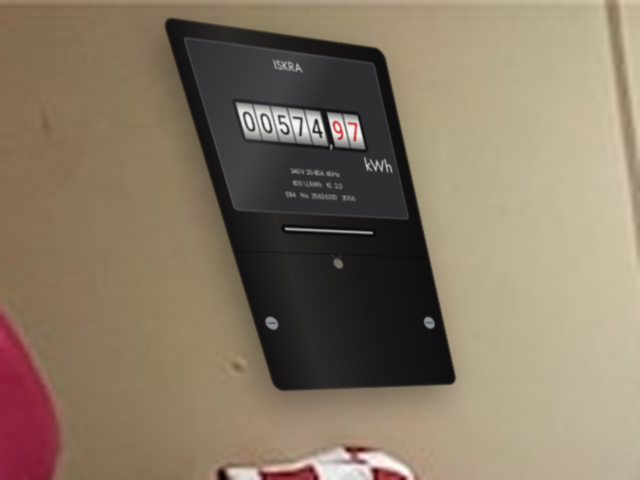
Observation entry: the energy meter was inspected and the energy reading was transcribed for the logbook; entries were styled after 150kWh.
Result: 574.97kWh
